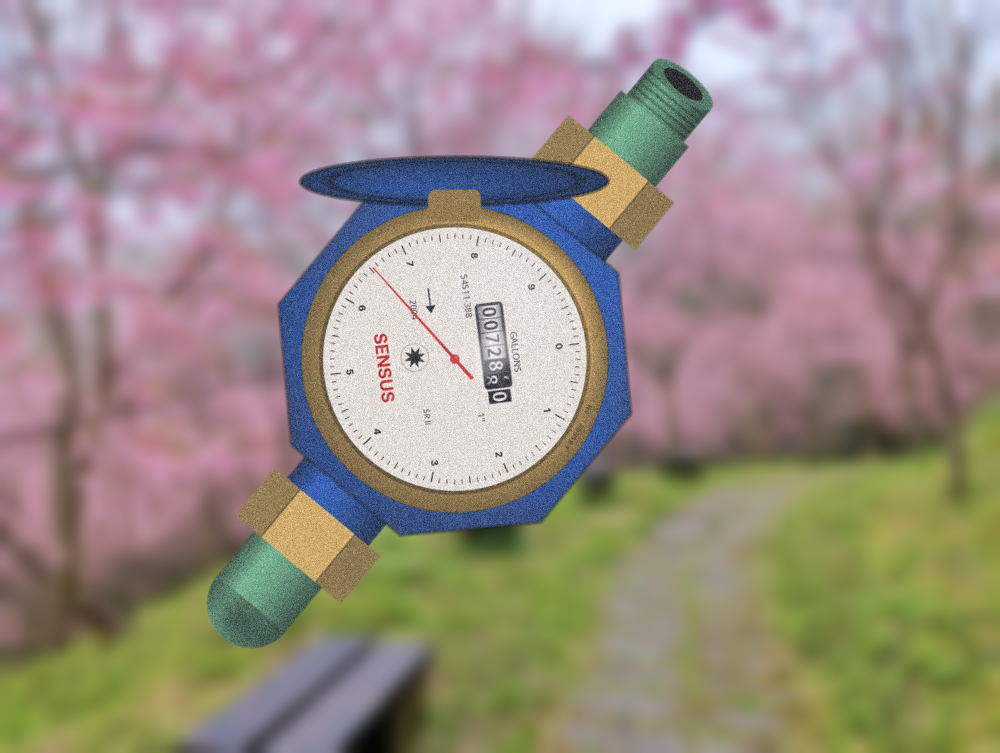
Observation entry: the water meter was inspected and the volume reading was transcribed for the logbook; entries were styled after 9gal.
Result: 72876.5gal
